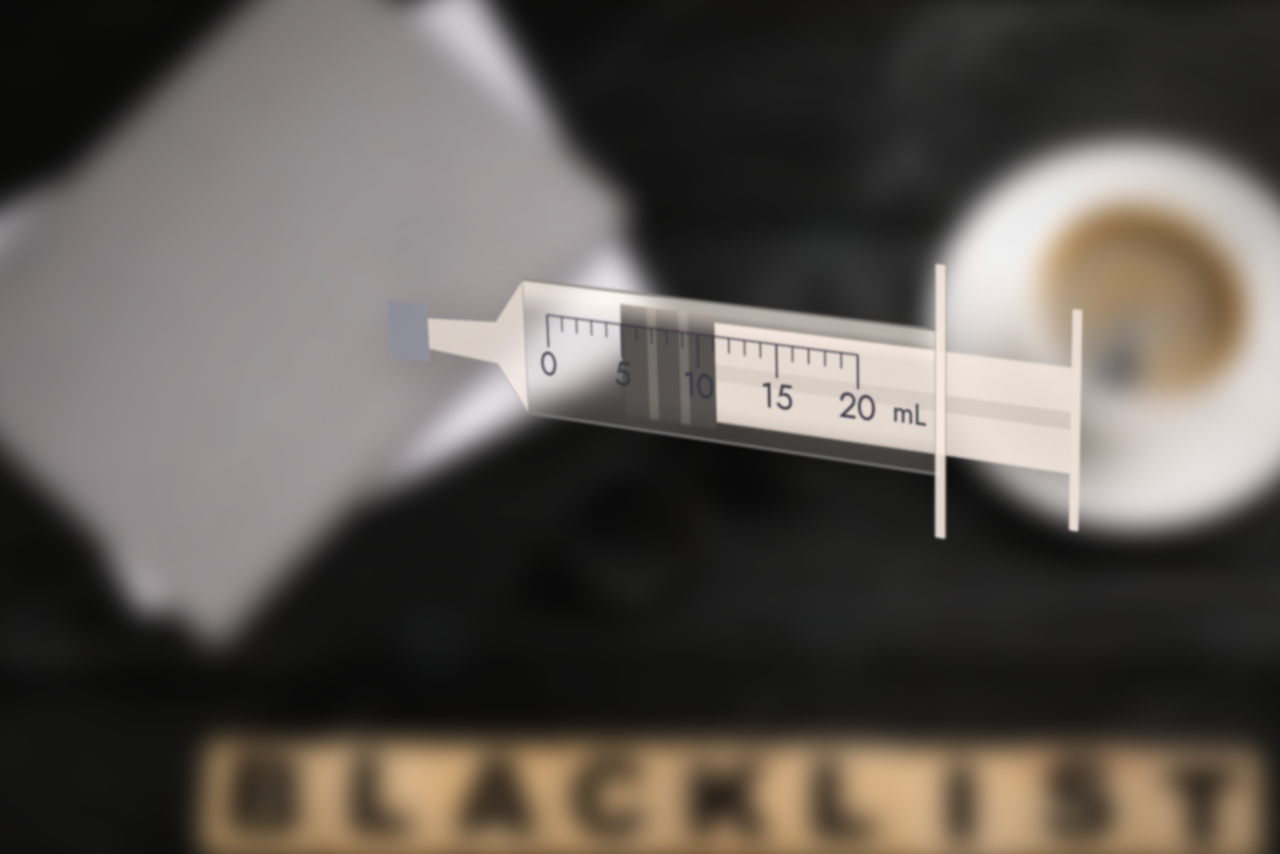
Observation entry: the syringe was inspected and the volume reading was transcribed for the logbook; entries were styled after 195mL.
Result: 5mL
